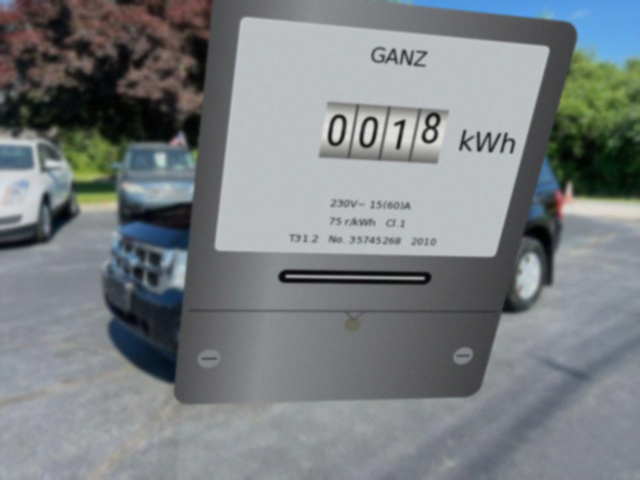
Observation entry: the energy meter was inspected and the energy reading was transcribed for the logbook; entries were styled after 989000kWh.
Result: 18kWh
